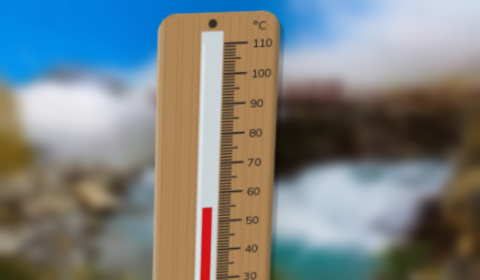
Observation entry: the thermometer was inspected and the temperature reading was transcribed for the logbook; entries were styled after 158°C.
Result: 55°C
